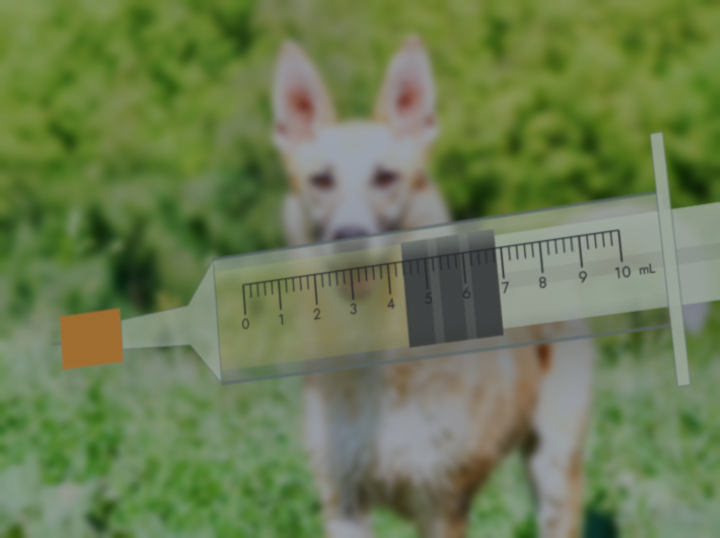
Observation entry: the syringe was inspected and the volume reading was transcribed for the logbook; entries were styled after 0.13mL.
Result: 4.4mL
